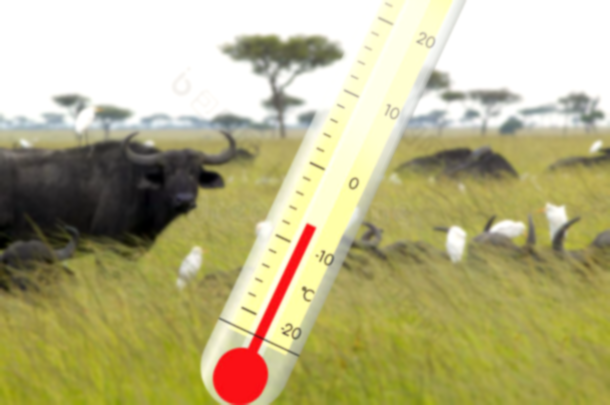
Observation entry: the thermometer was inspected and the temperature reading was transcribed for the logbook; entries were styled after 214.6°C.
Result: -7°C
